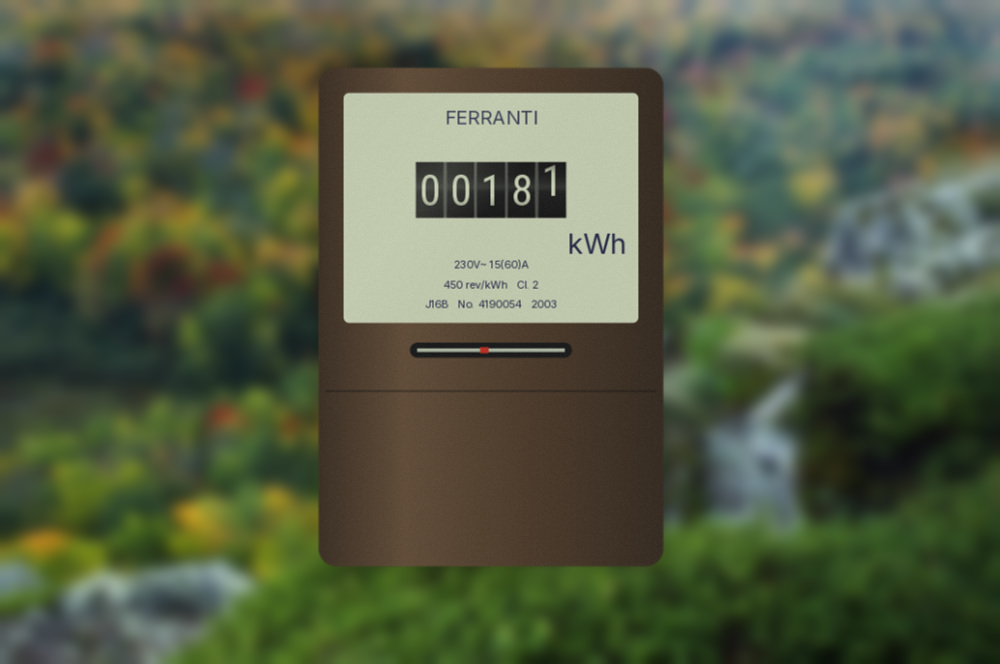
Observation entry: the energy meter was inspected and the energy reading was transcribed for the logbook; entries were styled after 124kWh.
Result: 181kWh
